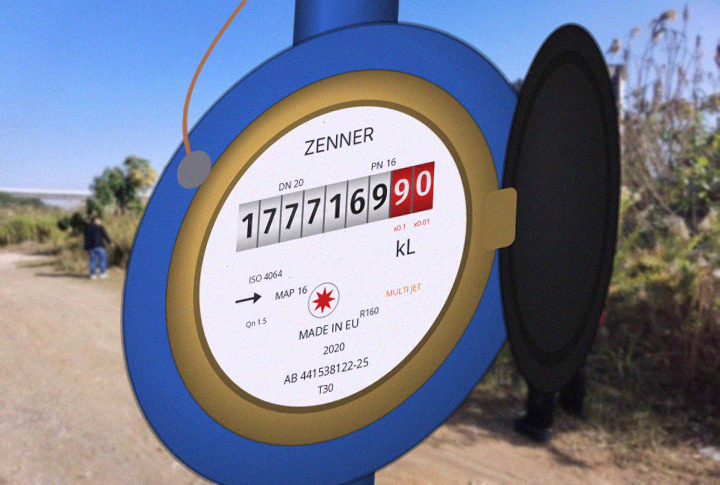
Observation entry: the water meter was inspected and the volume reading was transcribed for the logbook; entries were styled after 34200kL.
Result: 1777169.90kL
